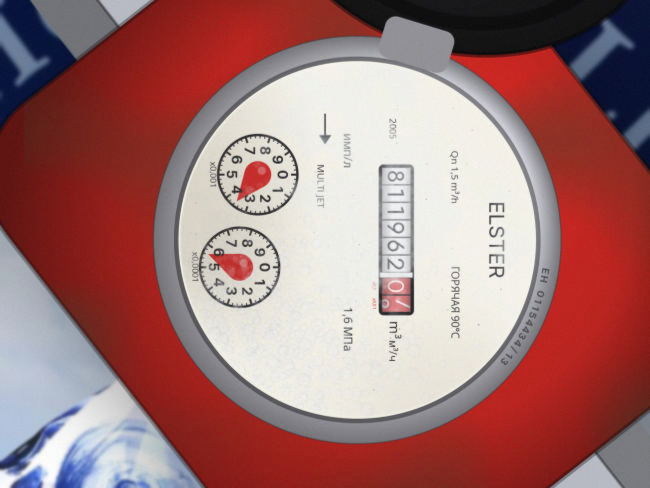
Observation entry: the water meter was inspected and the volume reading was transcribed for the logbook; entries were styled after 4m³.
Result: 811962.0735m³
